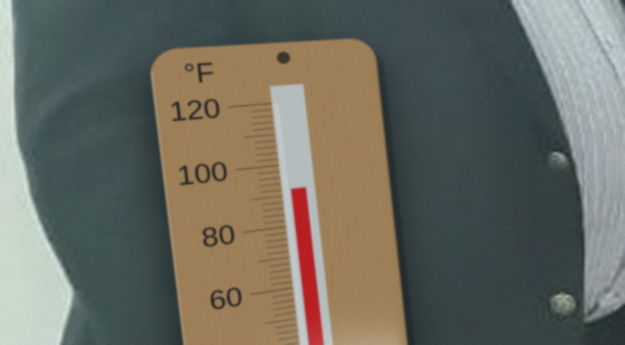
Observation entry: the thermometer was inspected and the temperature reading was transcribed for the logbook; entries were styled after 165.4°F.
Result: 92°F
